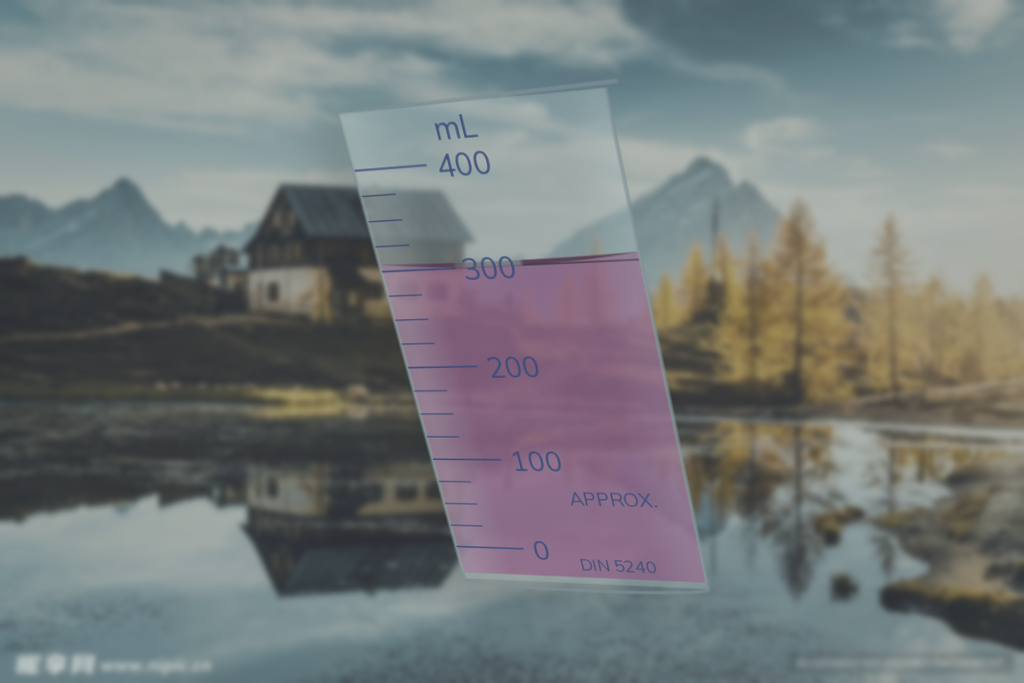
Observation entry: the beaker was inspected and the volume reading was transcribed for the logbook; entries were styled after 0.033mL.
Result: 300mL
